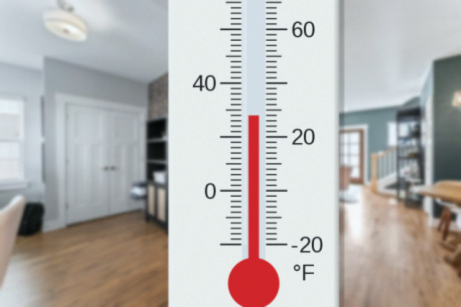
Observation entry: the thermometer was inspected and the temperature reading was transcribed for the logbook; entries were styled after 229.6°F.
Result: 28°F
